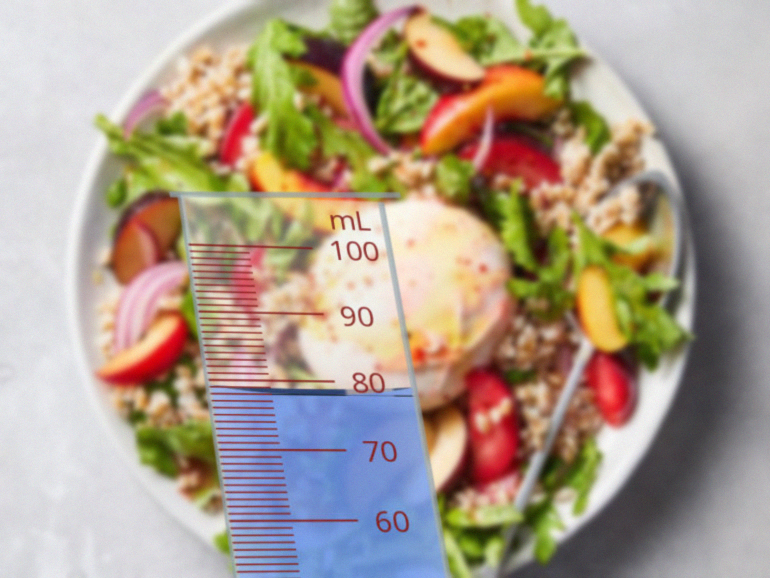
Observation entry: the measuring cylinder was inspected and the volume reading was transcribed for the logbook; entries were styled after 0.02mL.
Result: 78mL
